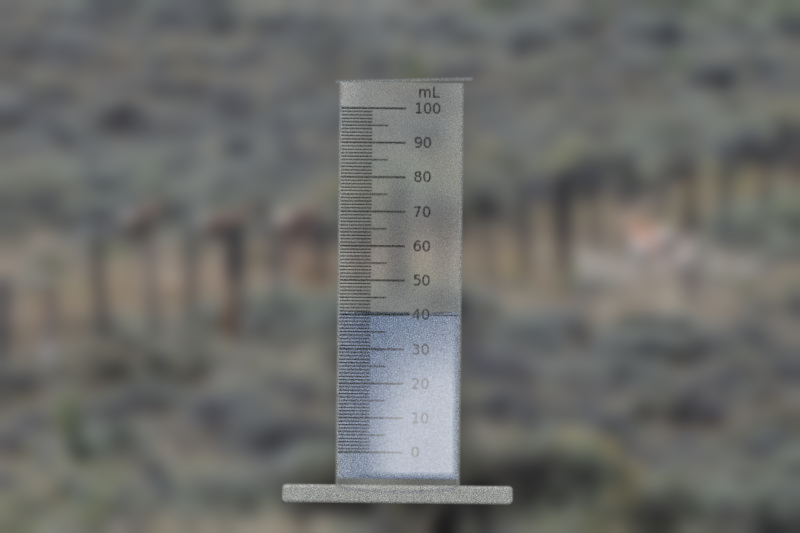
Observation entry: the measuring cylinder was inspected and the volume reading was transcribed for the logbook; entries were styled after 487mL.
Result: 40mL
